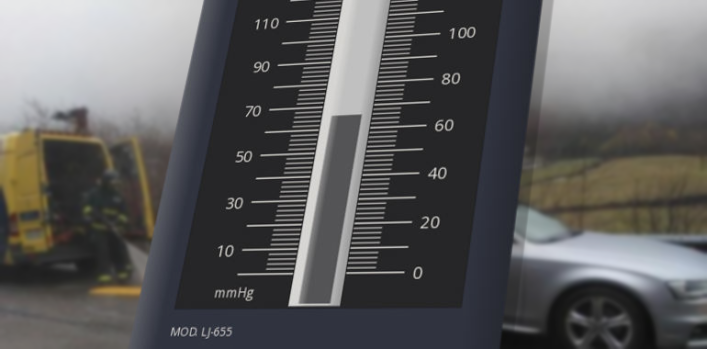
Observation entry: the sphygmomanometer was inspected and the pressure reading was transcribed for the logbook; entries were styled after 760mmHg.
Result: 66mmHg
